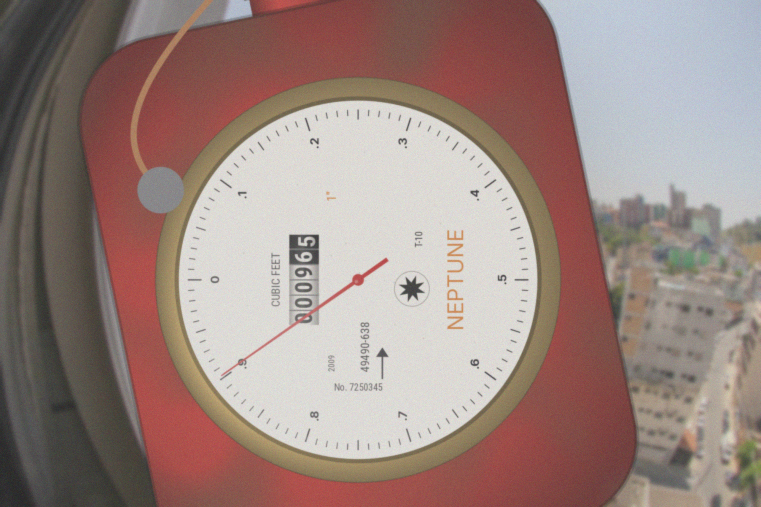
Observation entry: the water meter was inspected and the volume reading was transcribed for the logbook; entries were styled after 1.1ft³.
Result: 964.90ft³
